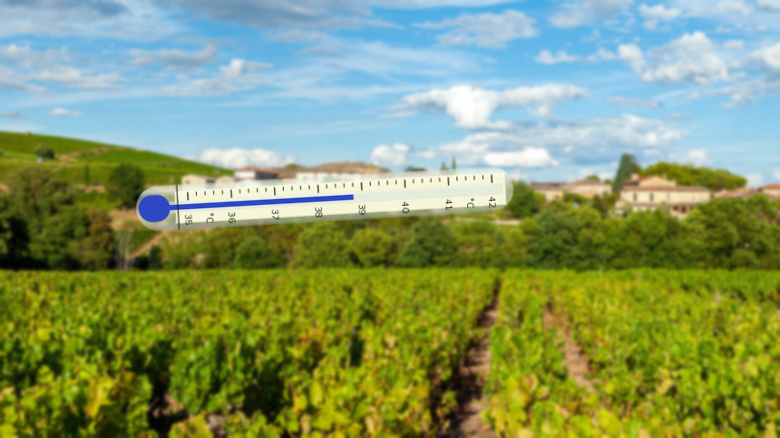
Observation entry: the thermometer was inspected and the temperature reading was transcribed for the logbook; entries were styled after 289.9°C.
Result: 38.8°C
